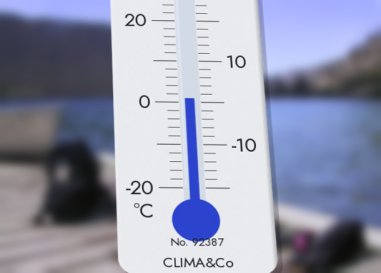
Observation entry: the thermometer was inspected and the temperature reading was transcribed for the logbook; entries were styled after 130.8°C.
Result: 1°C
